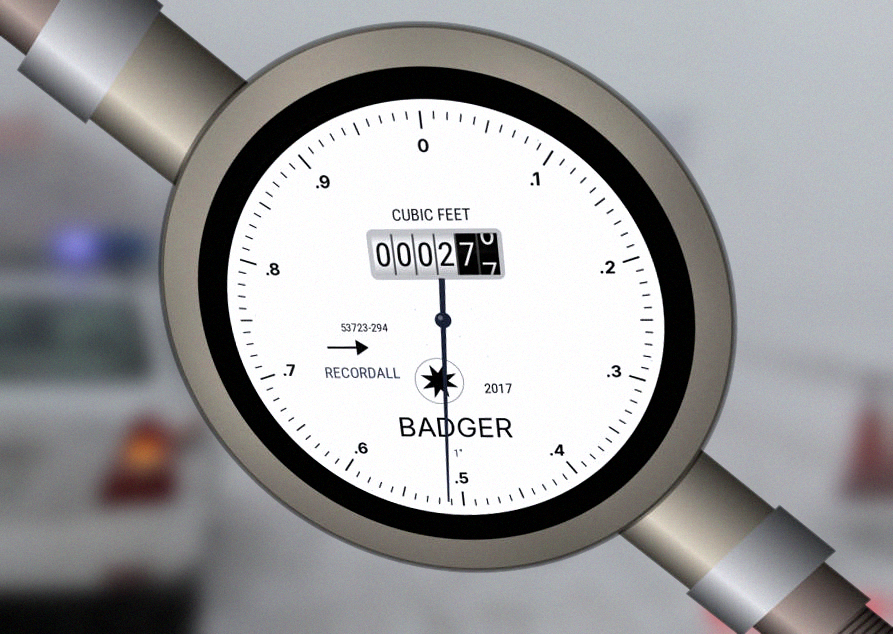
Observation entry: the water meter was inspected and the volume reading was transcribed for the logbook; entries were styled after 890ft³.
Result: 276.51ft³
